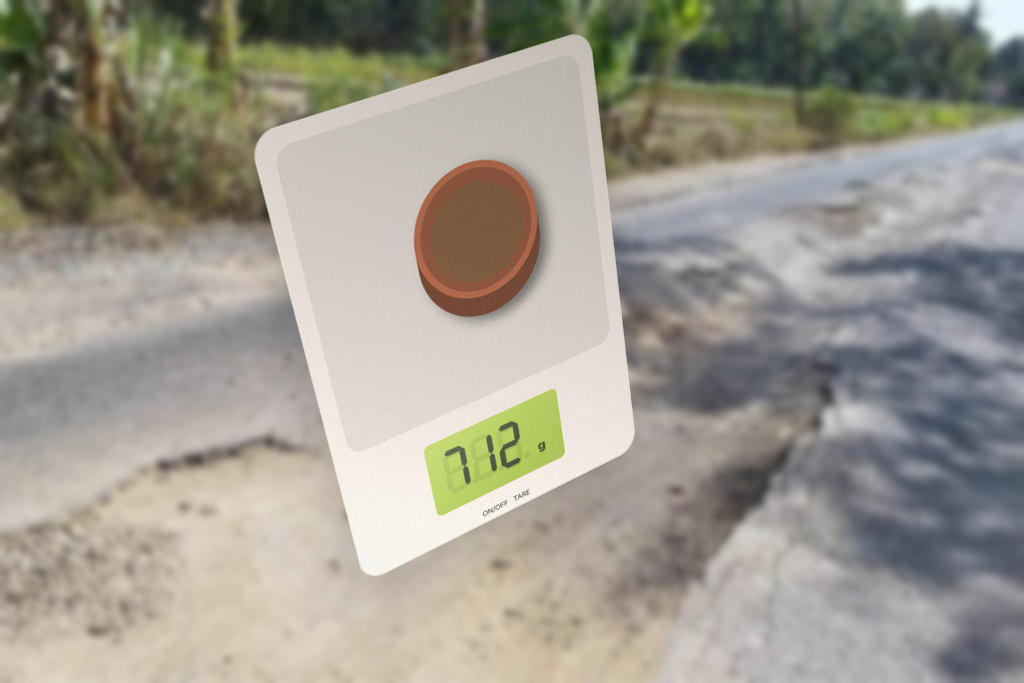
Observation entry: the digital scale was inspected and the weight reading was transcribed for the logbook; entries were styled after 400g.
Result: 712g
